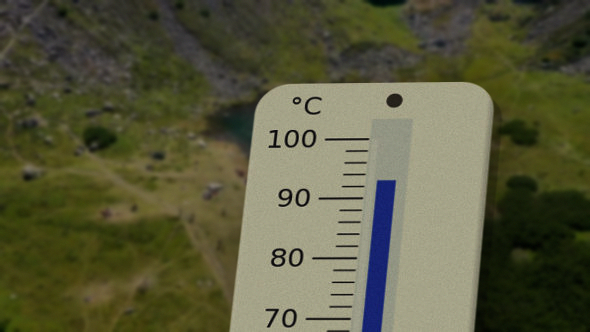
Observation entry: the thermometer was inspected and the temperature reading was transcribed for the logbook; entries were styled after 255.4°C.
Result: 93°C
